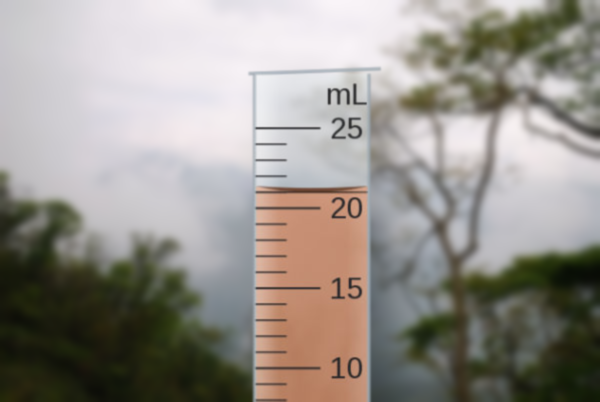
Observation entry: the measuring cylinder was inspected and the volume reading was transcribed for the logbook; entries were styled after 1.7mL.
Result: 21mL
